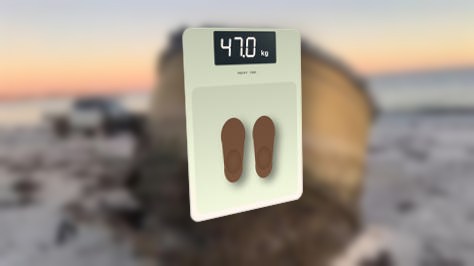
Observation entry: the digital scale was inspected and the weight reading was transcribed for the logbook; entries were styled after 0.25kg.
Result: 47.0kg
